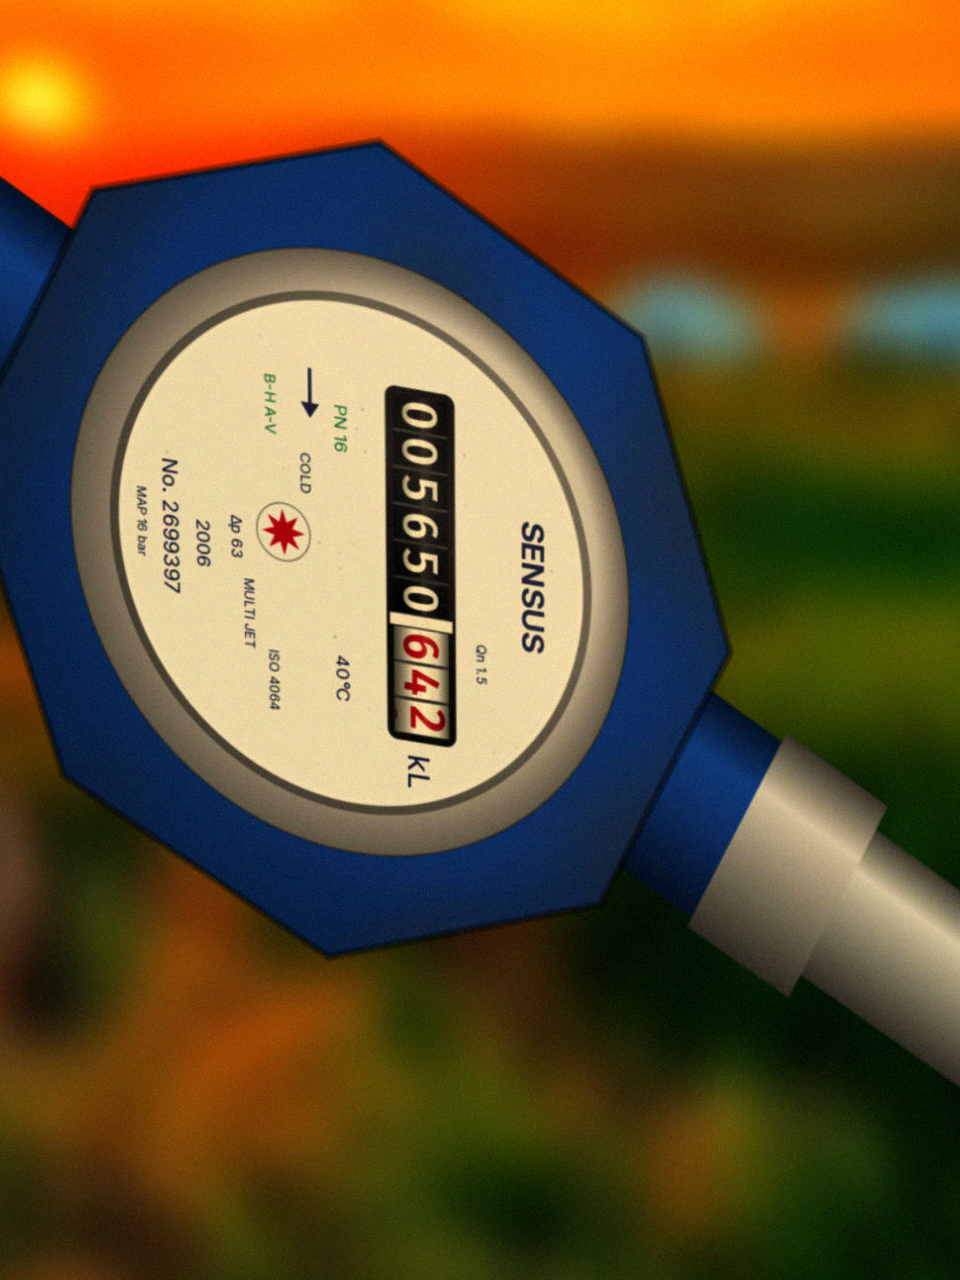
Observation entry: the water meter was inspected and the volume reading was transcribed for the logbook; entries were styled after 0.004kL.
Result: 5650.642kL
